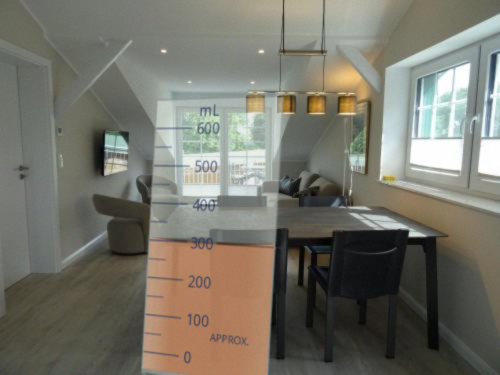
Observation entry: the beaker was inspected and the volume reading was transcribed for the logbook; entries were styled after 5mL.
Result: 300mL
